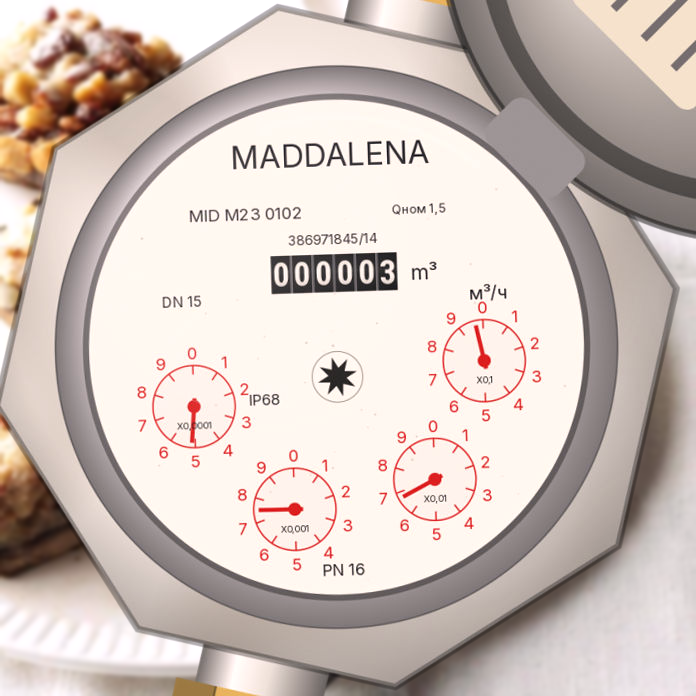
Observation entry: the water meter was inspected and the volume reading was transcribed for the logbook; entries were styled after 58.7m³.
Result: 2.9675m³
